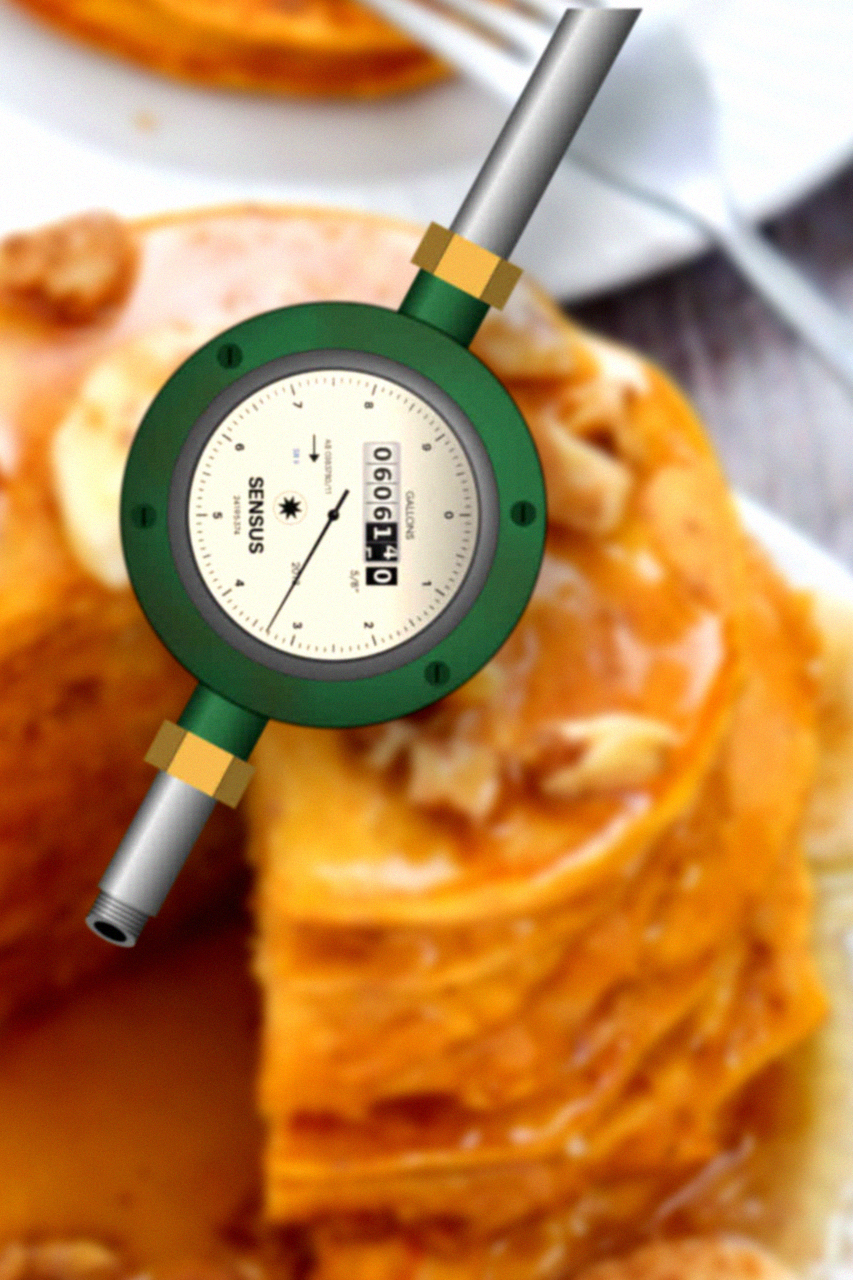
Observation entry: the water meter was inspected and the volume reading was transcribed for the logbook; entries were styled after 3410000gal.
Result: 606143.3gal
